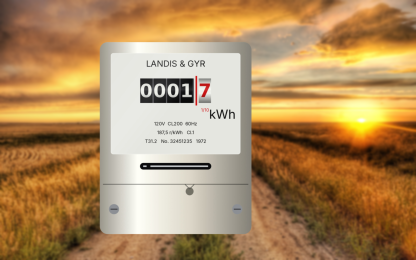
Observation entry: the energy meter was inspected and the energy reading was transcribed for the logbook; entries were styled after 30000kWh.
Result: 1.7kWh
